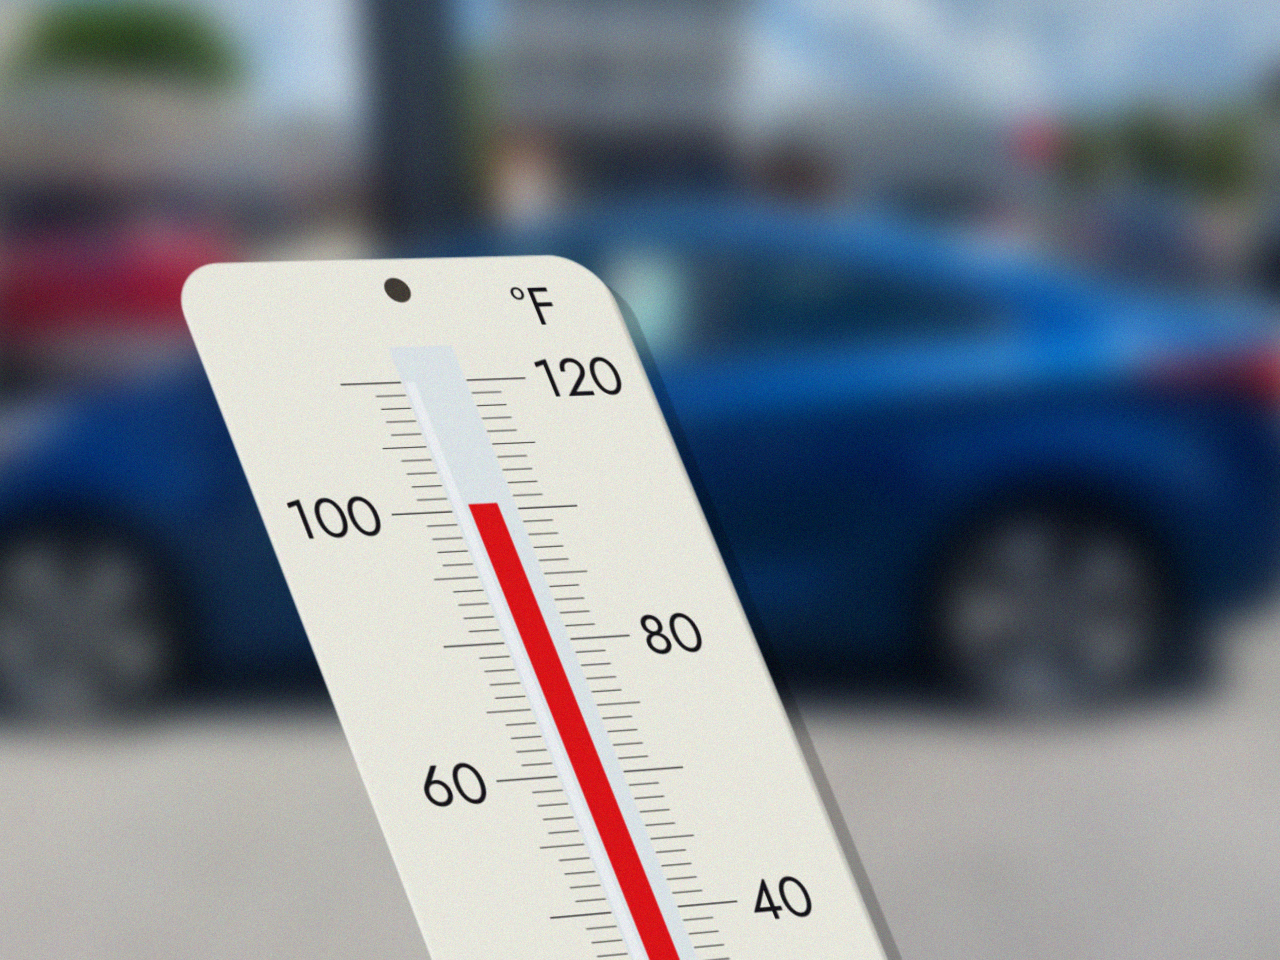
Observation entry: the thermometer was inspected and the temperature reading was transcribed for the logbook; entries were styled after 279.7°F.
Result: 101°F
